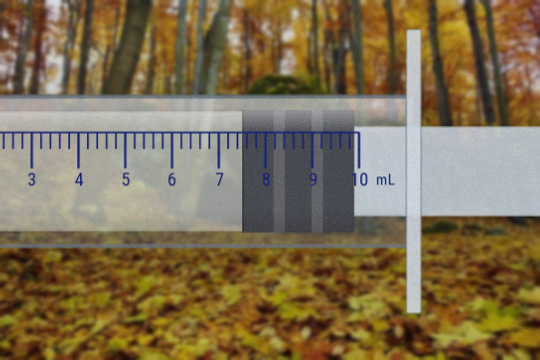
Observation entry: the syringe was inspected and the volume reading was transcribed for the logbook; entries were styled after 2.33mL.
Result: 7.5mL
